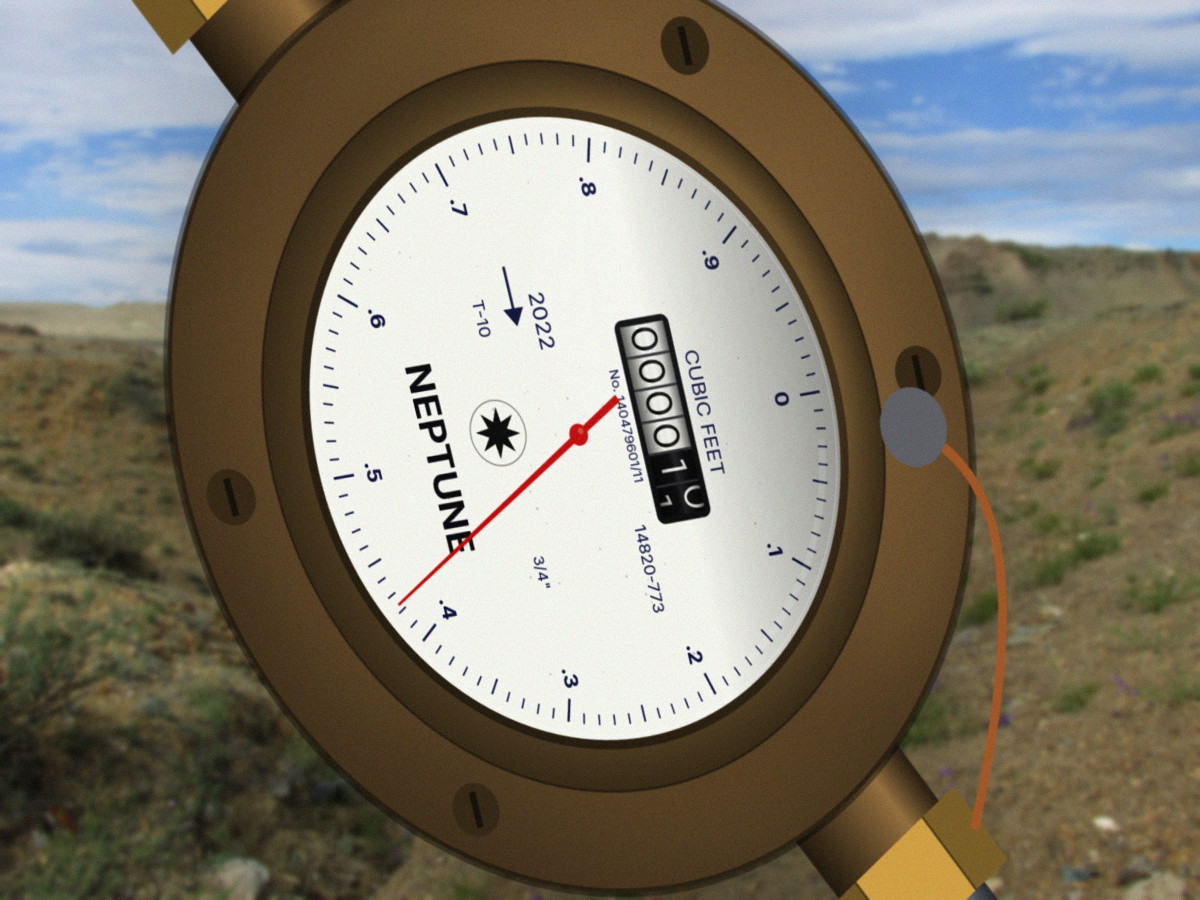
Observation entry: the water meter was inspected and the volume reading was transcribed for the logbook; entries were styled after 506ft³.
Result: 10.42ft³
